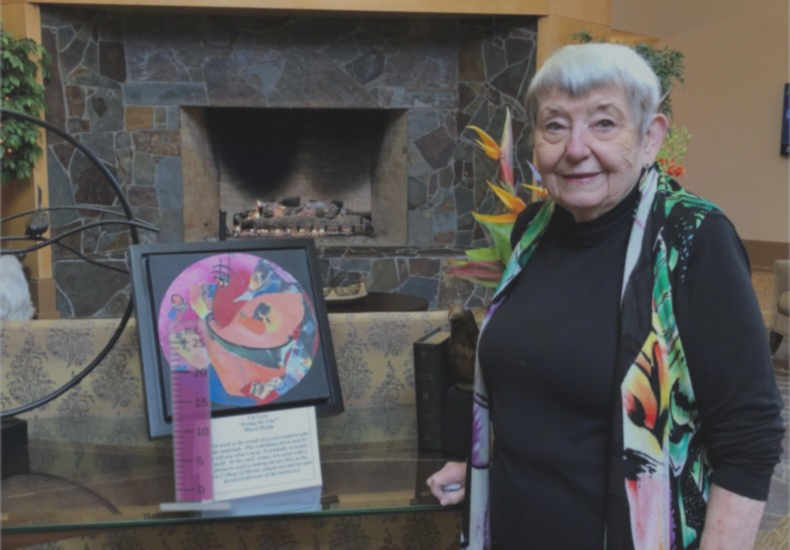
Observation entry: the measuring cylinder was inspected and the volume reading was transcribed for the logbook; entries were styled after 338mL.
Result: 20mL
